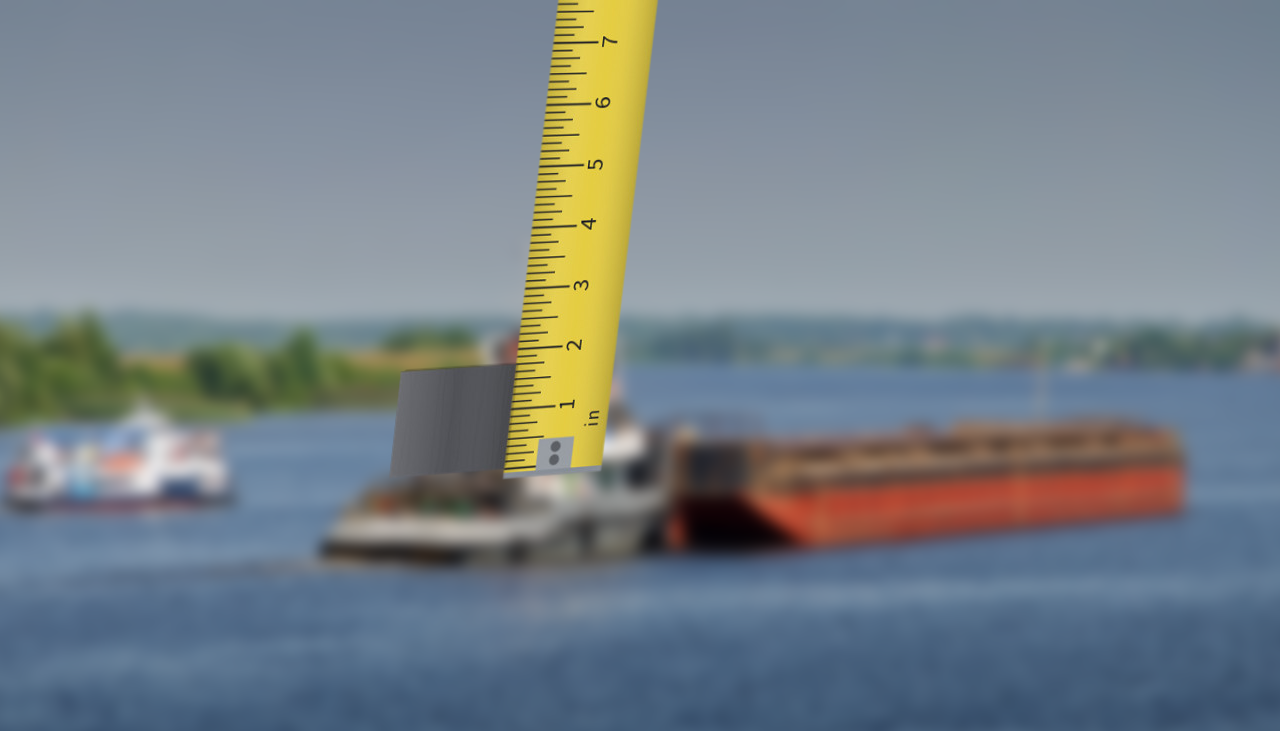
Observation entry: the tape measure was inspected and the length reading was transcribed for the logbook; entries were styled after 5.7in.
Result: 1.75in
